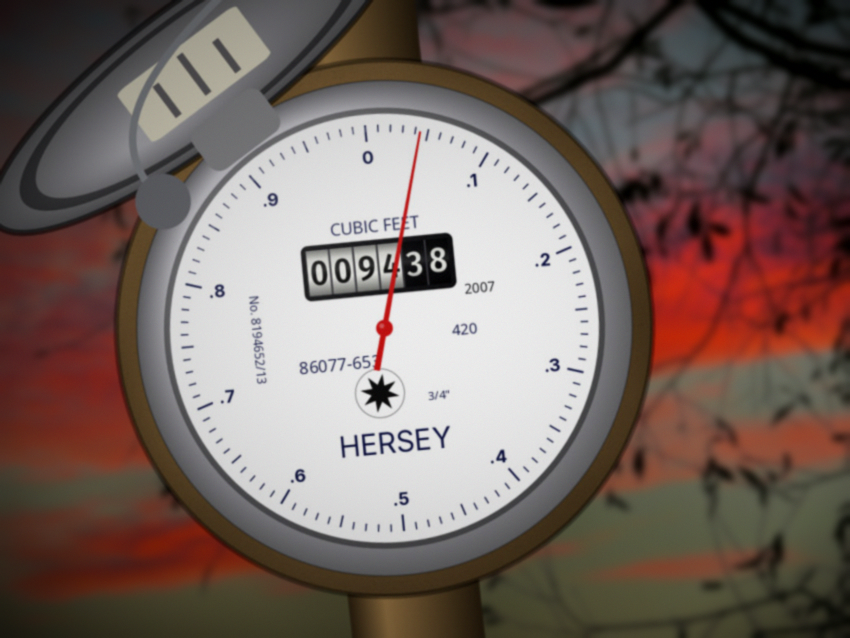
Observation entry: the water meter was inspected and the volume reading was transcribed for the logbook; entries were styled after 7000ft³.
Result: 9438.04ft³
